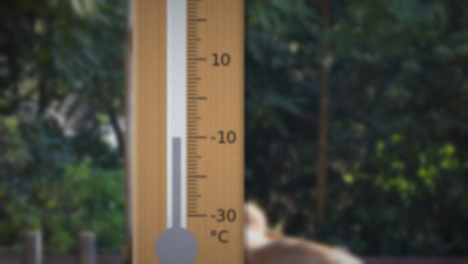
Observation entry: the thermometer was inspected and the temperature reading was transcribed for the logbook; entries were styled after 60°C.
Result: -10°C
